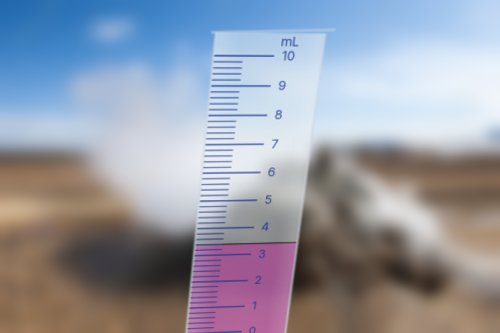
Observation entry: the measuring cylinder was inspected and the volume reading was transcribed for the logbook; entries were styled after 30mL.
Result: 3.4mL
